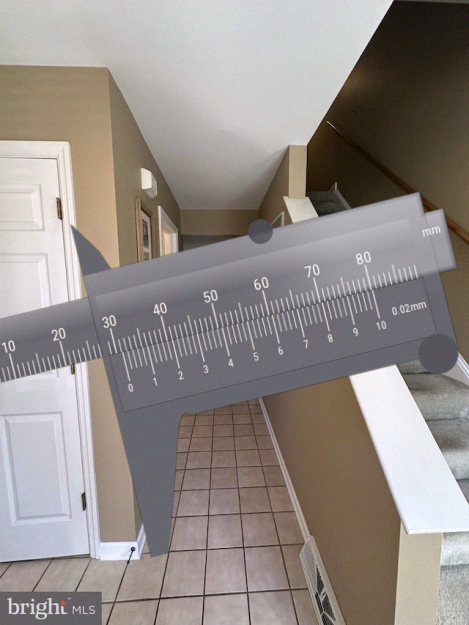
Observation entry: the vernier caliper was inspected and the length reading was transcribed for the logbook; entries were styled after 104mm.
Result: 31.2mm
